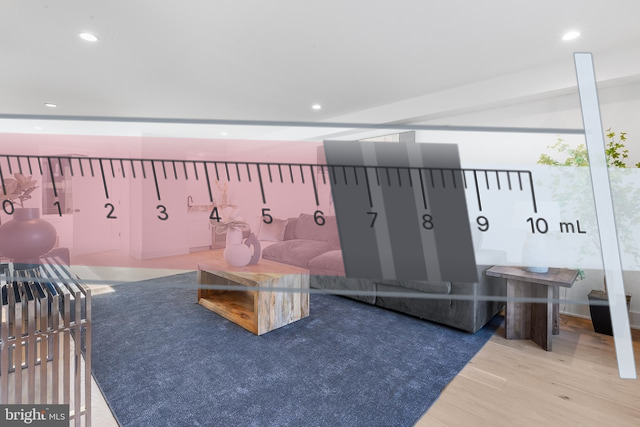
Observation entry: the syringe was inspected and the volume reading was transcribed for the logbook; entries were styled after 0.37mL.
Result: 6.3mL
